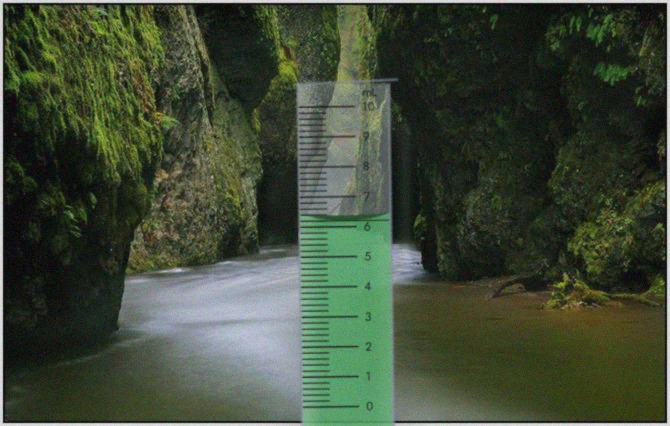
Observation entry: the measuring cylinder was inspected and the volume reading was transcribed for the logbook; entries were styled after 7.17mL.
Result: 6.2mL
